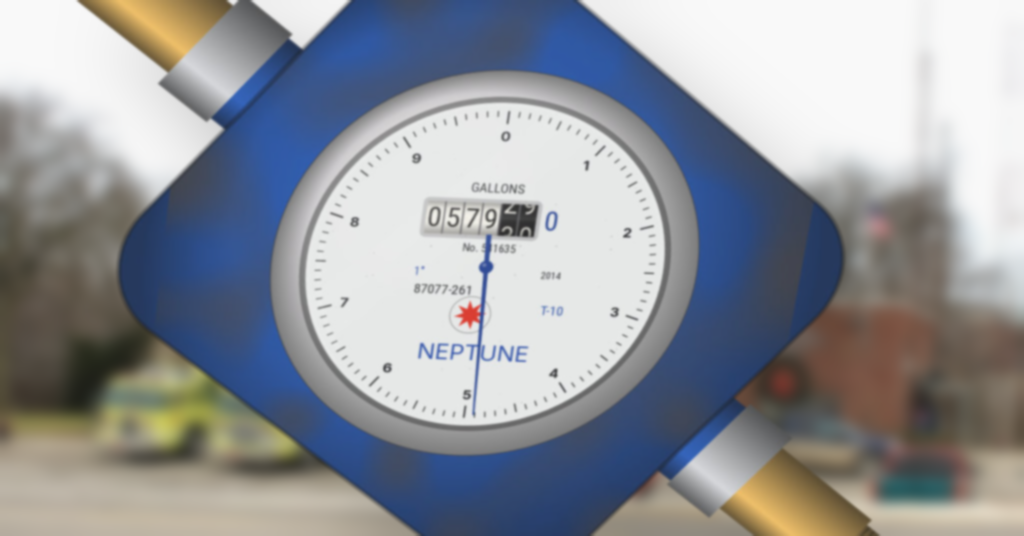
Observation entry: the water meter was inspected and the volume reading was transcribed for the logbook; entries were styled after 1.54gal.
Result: 579294.9gal
